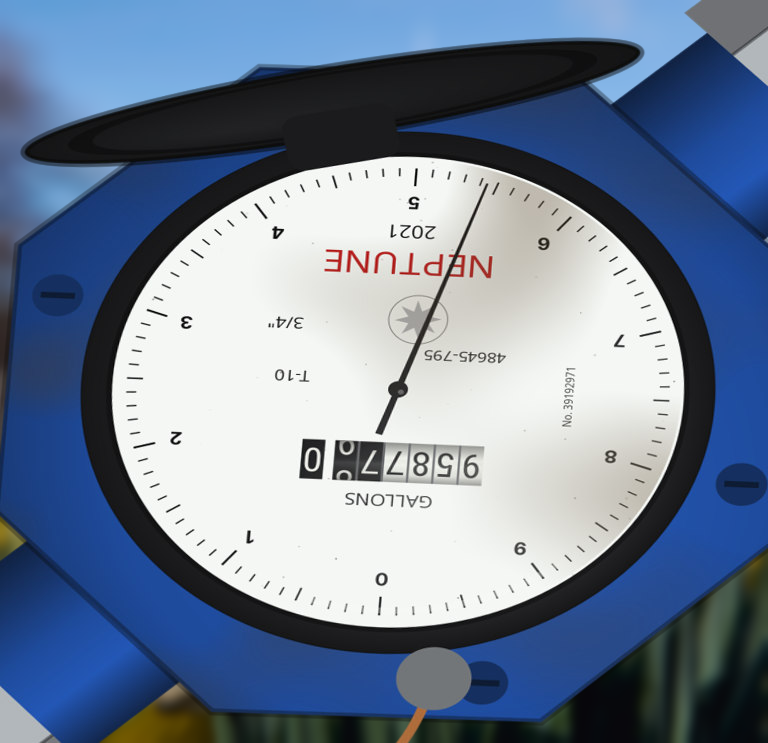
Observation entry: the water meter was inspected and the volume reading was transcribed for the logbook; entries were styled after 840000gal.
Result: 9587785.4gal
